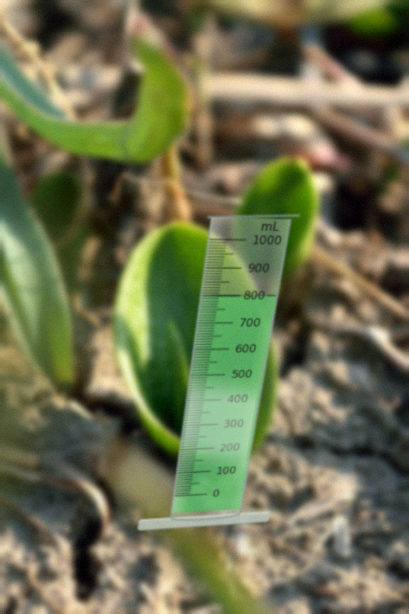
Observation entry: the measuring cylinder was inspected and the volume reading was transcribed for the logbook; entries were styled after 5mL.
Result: 800mL
